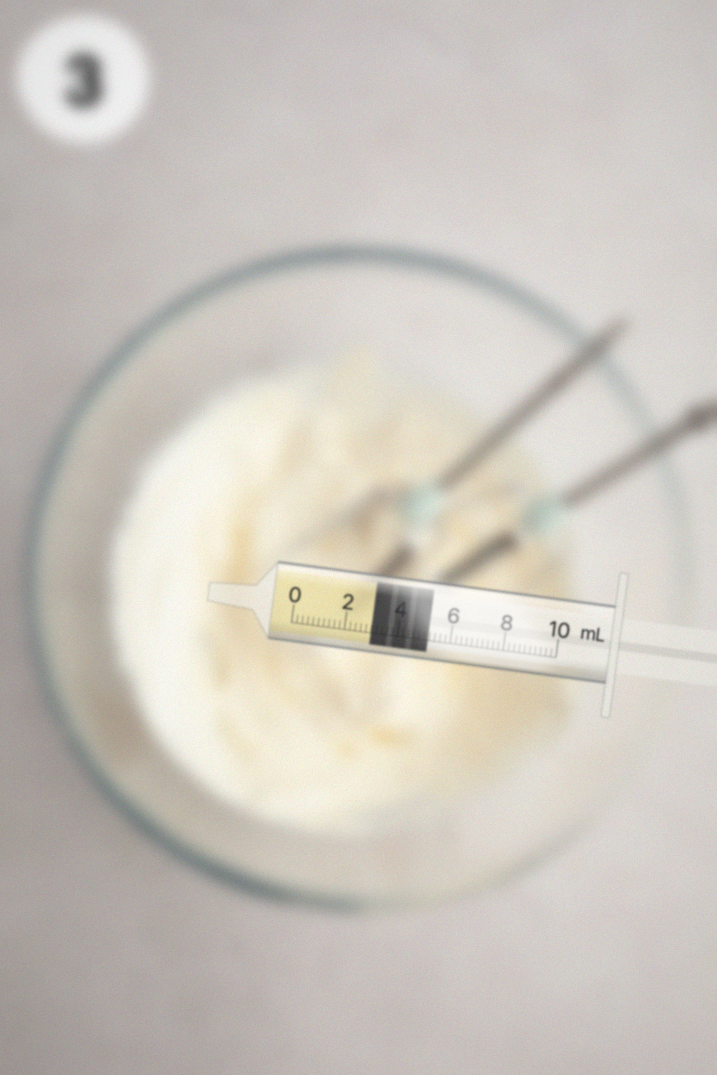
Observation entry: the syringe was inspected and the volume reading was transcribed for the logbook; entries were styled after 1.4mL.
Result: 3mL
